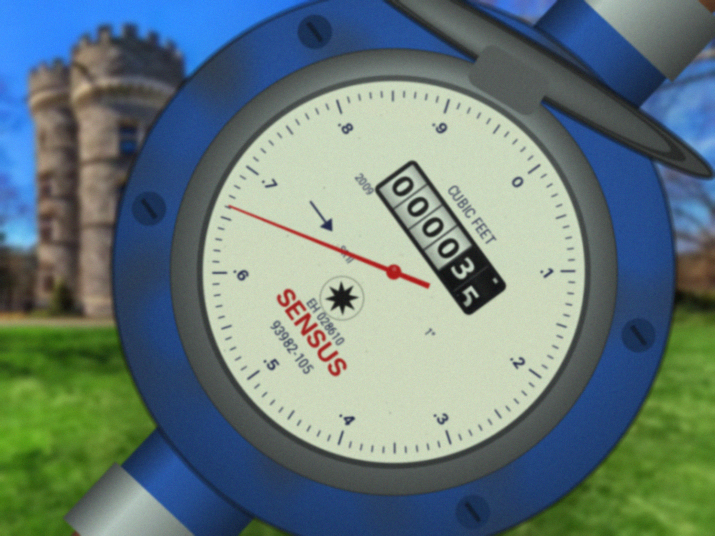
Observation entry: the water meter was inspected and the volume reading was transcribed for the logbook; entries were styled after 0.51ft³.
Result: 34.66ft³
